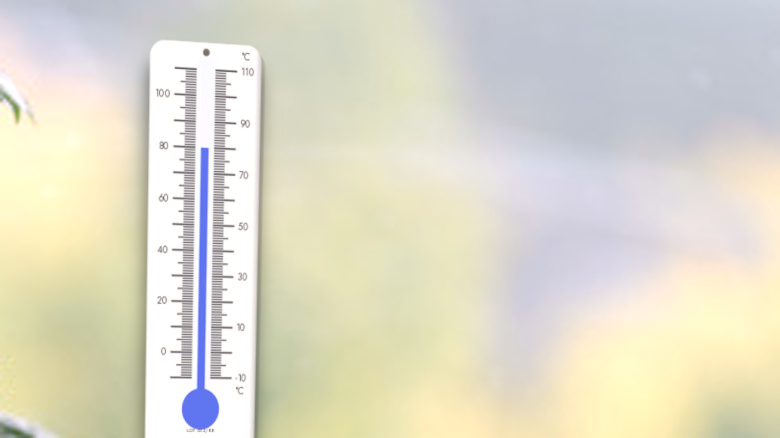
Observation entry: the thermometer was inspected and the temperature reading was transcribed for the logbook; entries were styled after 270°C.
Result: 80°C
